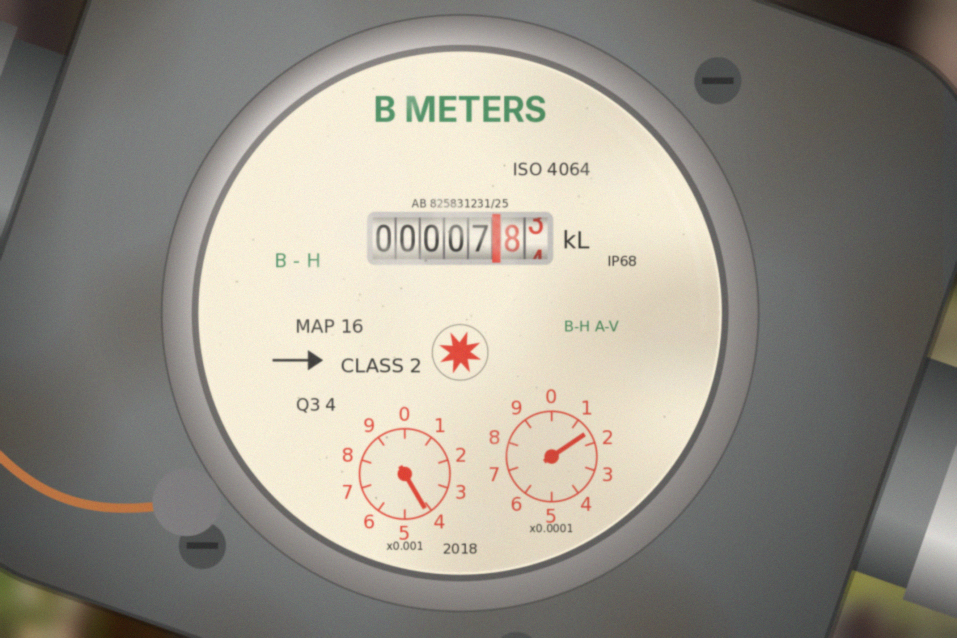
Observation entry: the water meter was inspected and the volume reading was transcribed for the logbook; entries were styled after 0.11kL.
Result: 7.8341kL
